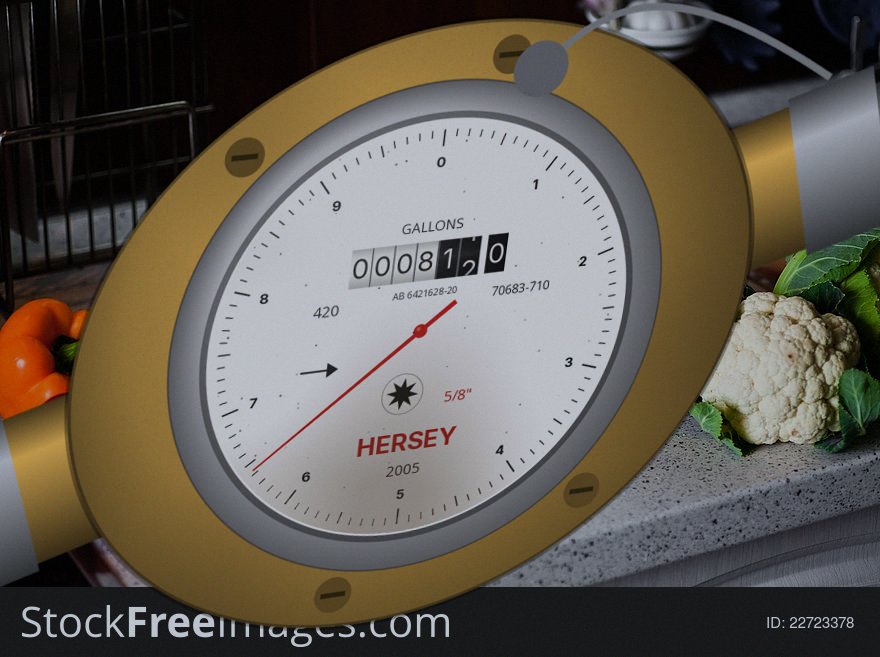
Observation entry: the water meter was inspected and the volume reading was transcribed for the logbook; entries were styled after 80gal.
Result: 8116.4gal
